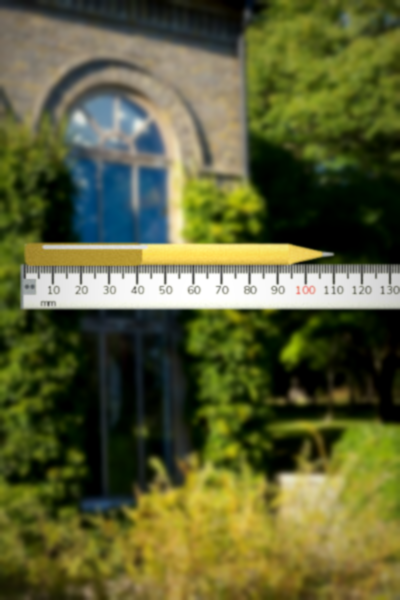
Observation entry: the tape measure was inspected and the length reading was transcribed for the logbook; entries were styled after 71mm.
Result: 110mm
